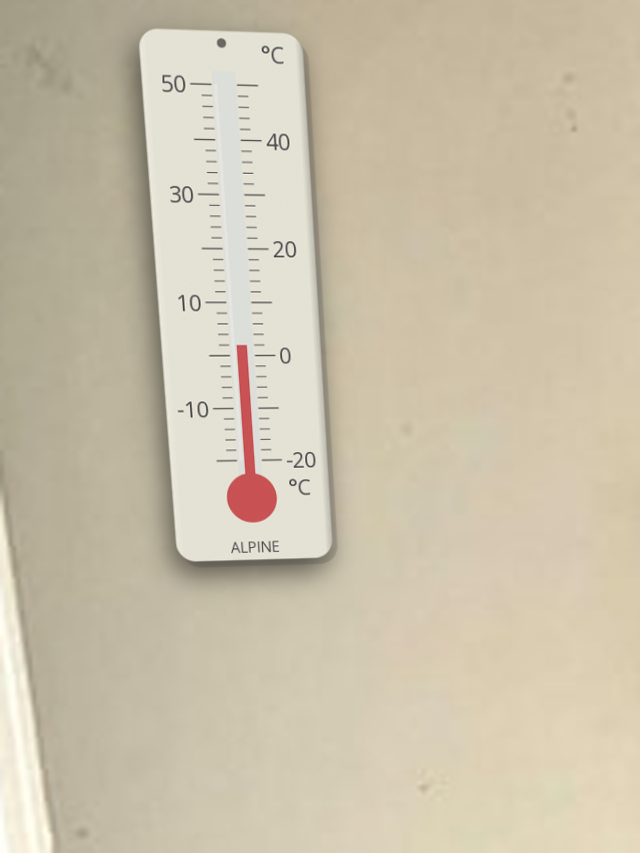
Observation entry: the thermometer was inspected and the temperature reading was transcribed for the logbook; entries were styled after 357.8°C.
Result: 2°C
